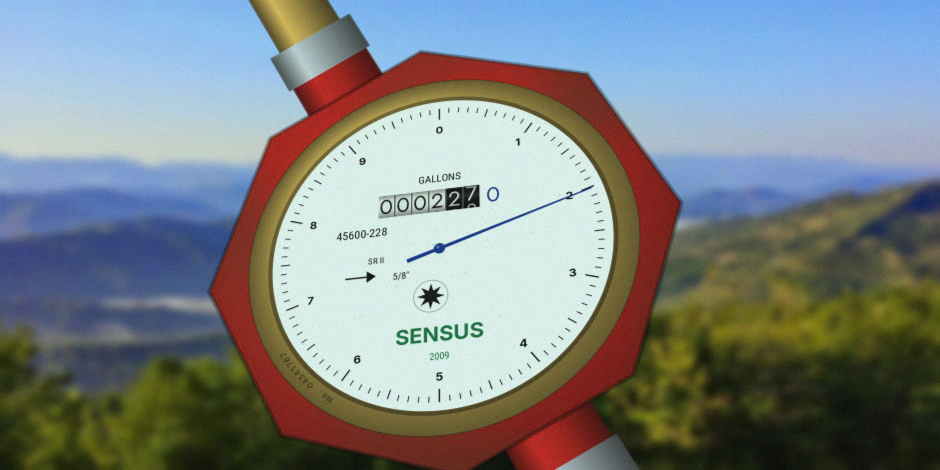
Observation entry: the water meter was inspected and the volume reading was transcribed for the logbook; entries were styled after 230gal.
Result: 2272.0gal
